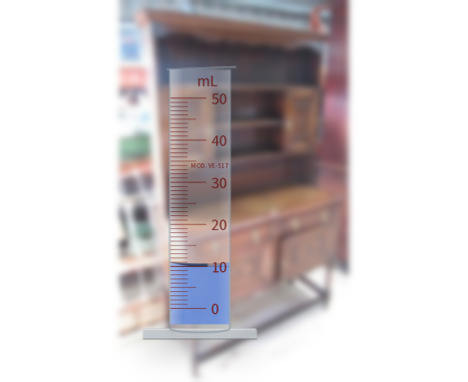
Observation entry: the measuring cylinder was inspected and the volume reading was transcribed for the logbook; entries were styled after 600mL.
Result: 10mL
